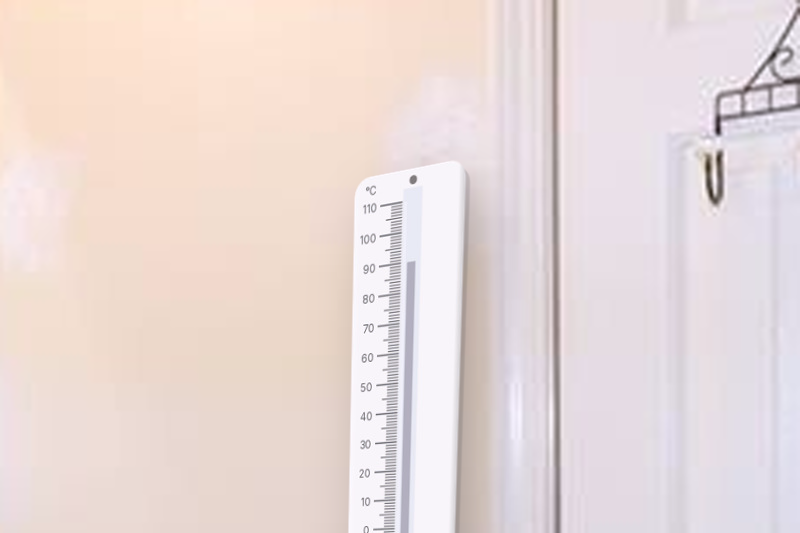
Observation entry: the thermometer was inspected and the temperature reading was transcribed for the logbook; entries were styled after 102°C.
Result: 90°C
